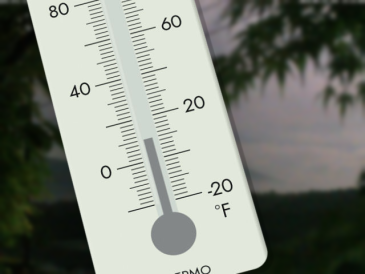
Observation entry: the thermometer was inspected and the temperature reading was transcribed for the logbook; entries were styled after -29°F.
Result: 10°F
